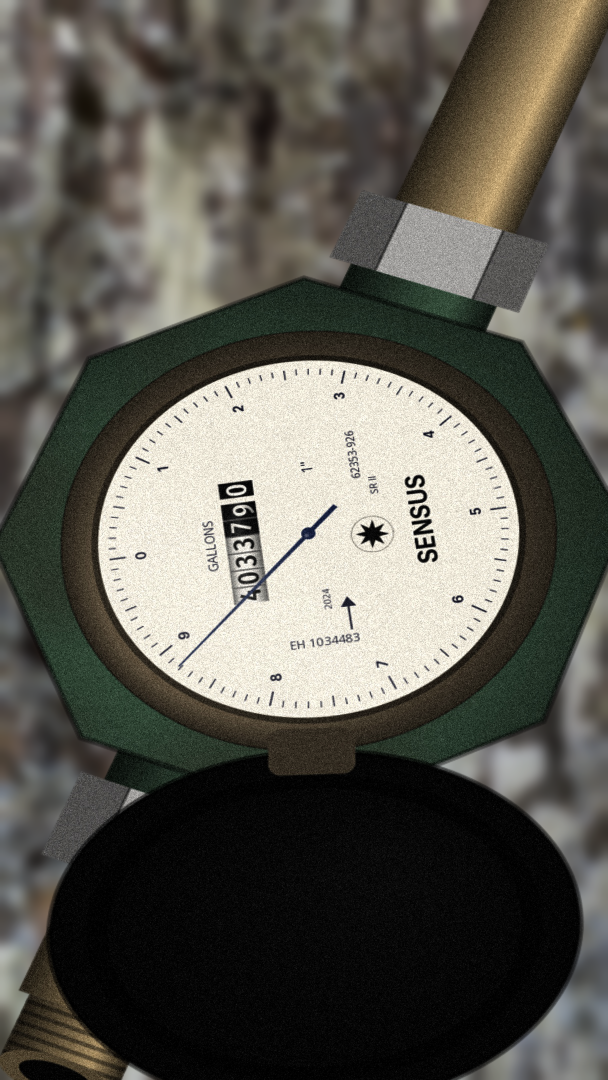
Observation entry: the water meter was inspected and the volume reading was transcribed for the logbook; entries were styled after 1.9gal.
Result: 4033788.8gal
